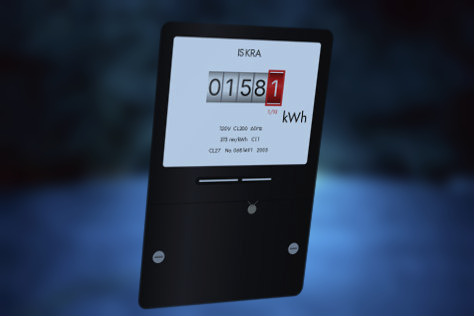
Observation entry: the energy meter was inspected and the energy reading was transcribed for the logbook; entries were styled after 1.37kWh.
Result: 158.1kWh
